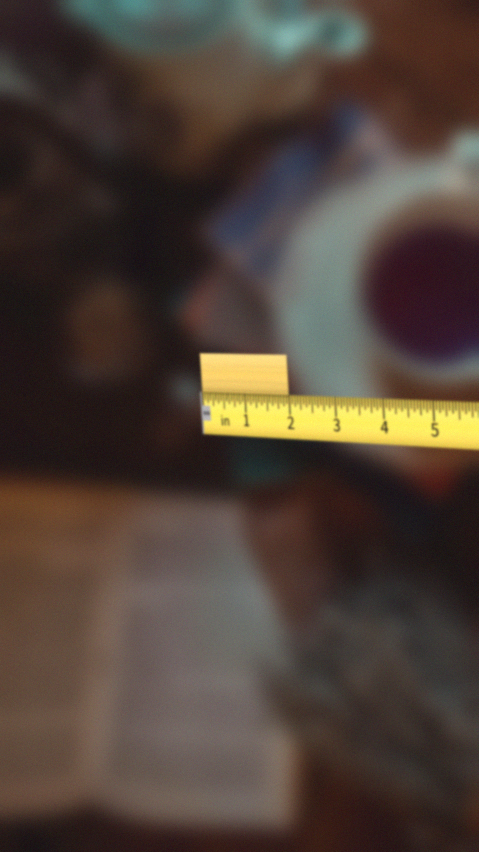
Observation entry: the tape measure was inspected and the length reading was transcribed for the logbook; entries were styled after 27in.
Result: 2in
